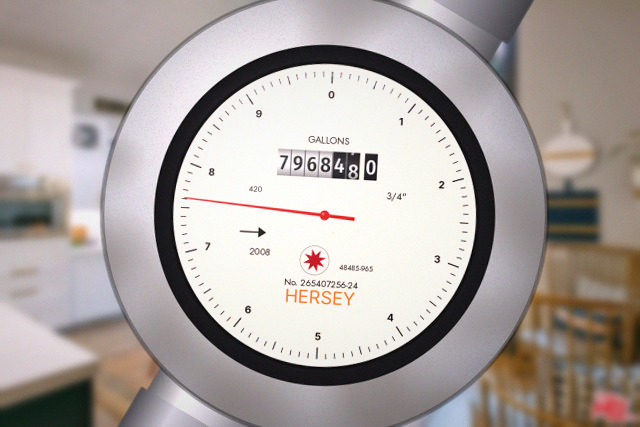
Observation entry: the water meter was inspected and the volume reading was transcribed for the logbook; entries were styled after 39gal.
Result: 7968477.6gal
